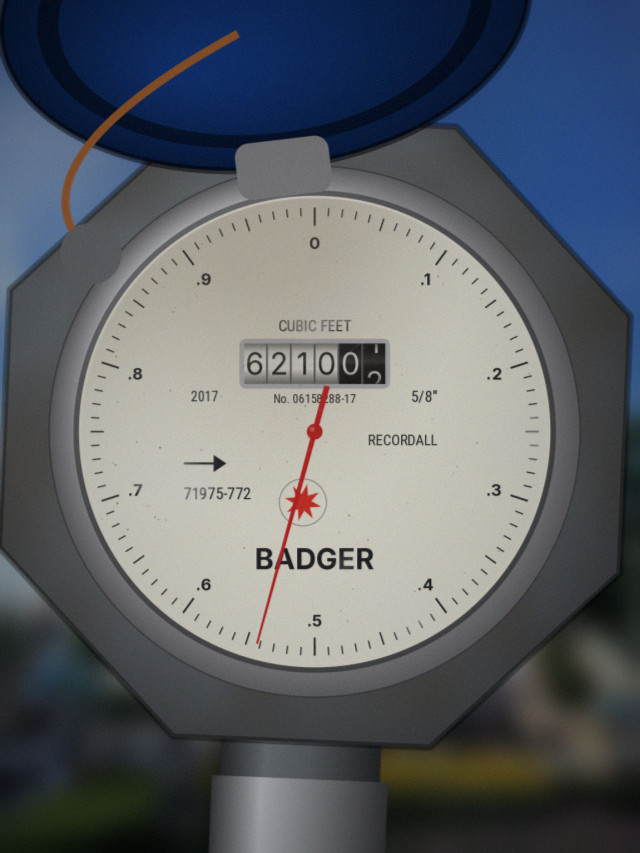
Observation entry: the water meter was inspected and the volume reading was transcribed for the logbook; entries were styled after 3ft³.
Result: 621001.54ft³
